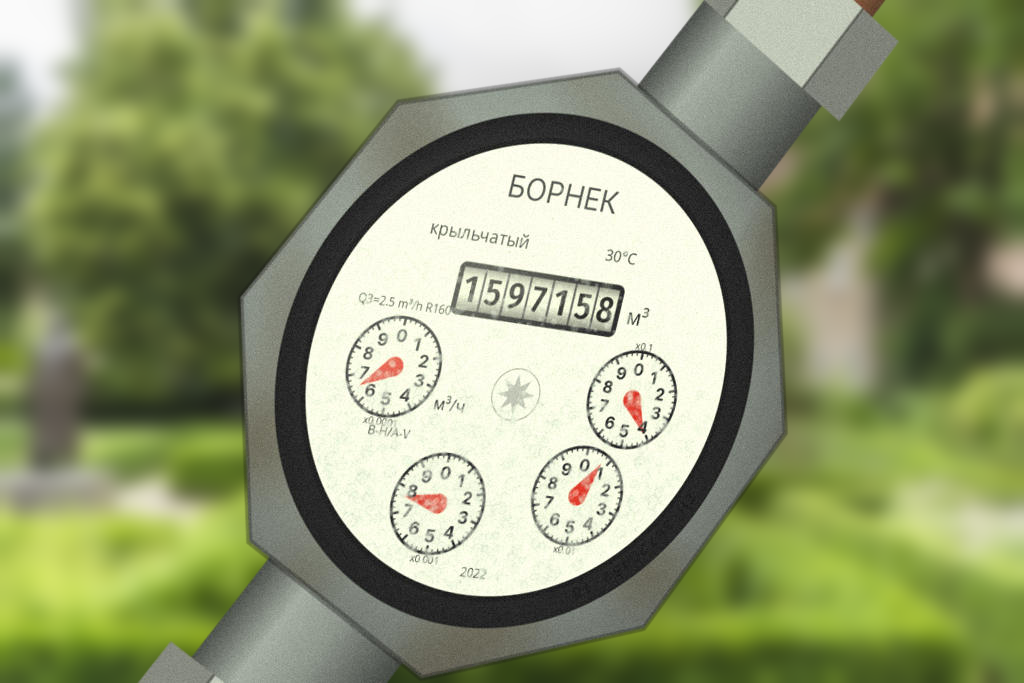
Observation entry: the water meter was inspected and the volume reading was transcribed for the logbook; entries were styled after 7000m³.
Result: 1597158.4076m³
